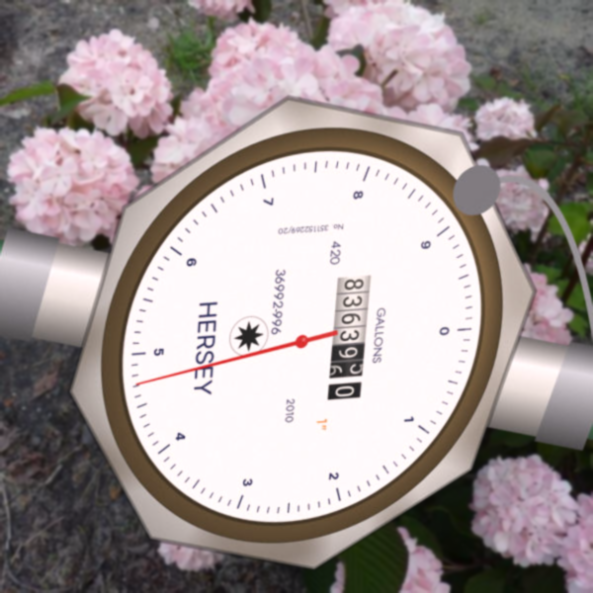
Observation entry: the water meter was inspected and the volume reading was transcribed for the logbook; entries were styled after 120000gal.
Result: 8363954.7gal
